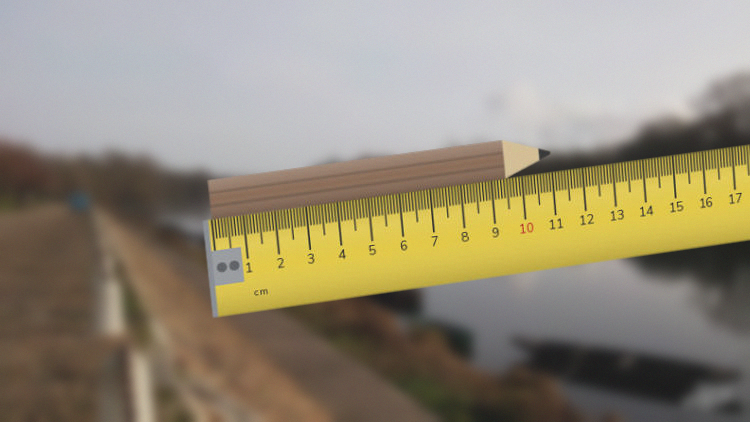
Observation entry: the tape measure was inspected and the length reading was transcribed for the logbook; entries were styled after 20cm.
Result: 11cm
